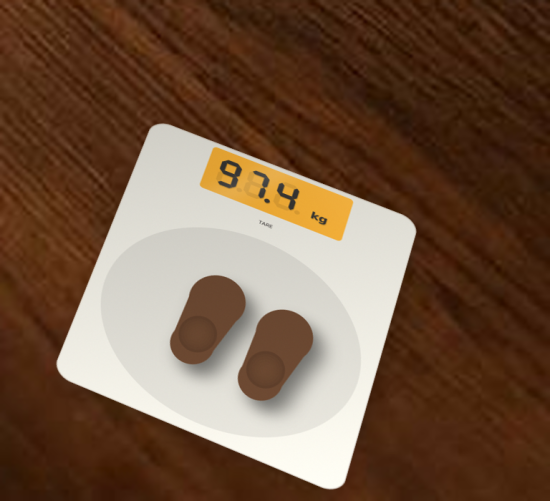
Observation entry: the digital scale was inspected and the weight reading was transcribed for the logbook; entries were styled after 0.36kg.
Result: 97.4kg
